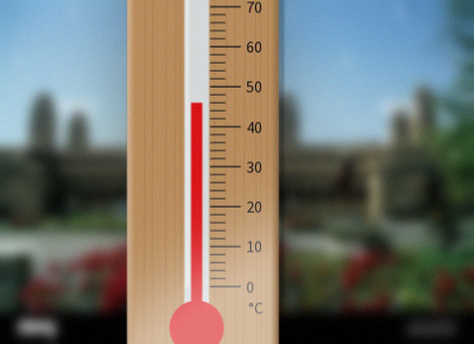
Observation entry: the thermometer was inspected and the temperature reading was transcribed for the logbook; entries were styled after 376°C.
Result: 46°C
